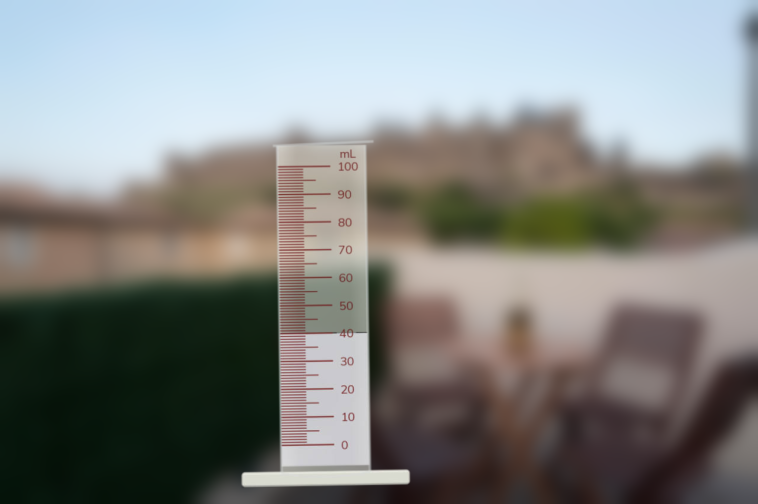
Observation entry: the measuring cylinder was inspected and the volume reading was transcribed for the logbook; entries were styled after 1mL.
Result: 40mL
